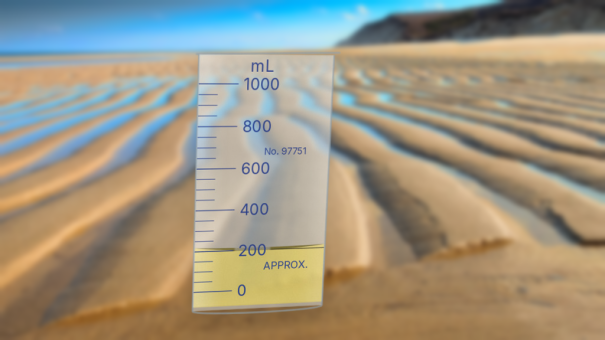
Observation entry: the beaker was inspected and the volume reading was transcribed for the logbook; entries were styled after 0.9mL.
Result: 200mL
